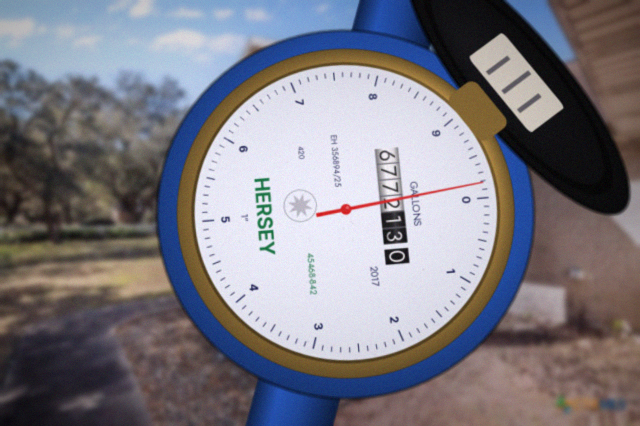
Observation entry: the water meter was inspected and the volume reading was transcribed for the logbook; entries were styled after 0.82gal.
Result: 6772129.8gal
